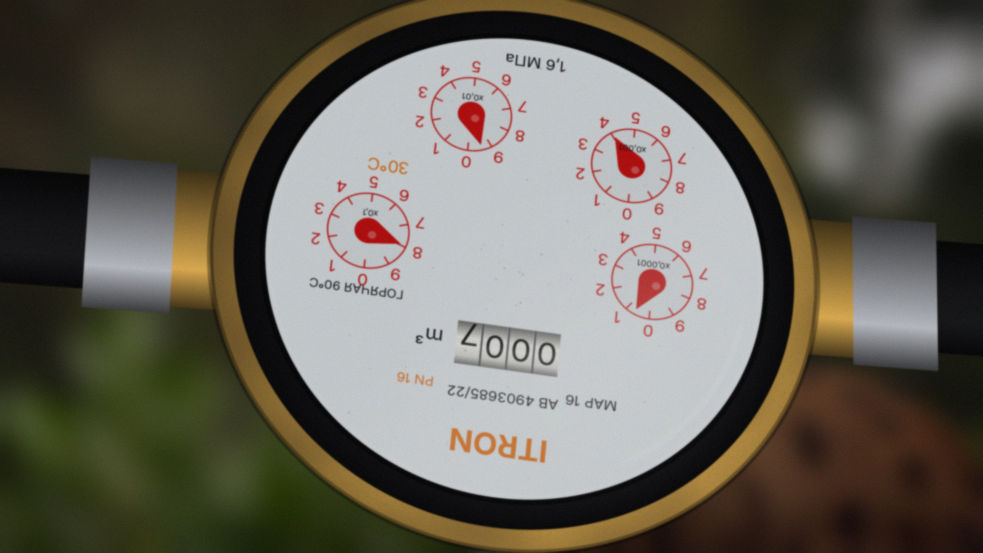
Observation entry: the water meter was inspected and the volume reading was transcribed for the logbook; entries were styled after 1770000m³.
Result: 6.7940m³
